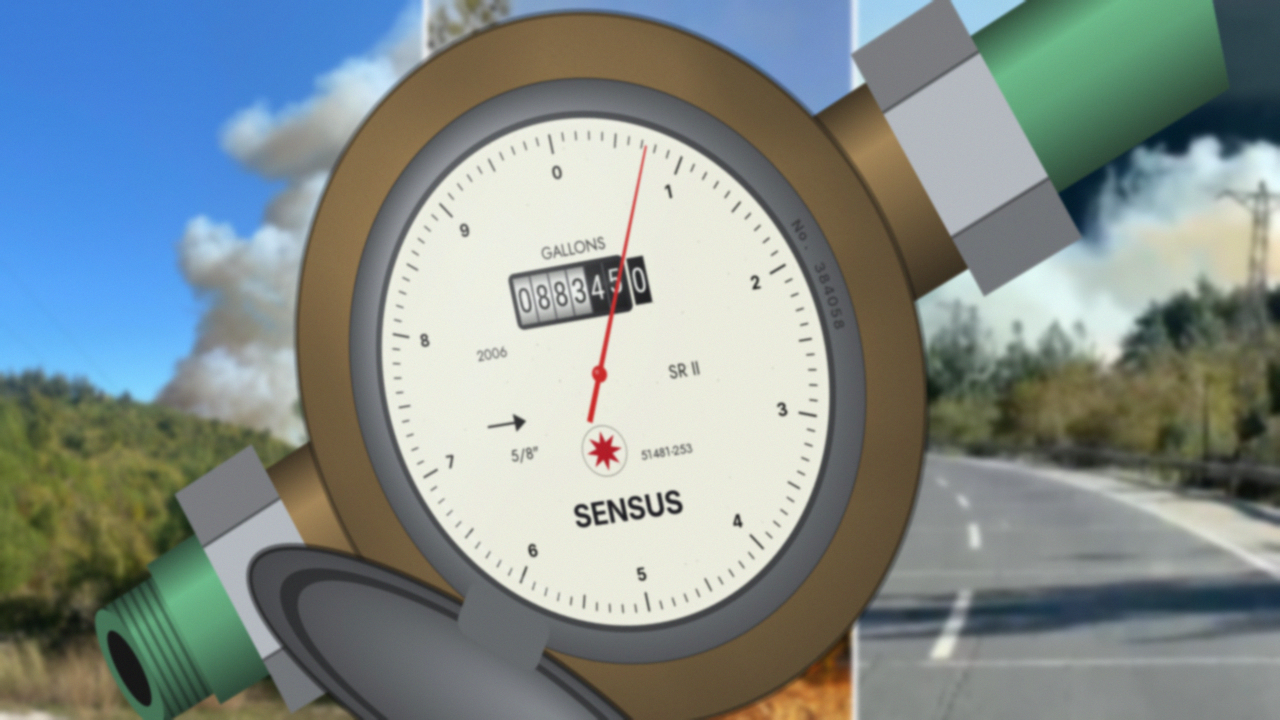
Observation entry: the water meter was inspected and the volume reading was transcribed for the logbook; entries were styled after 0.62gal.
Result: 883450.7gal
